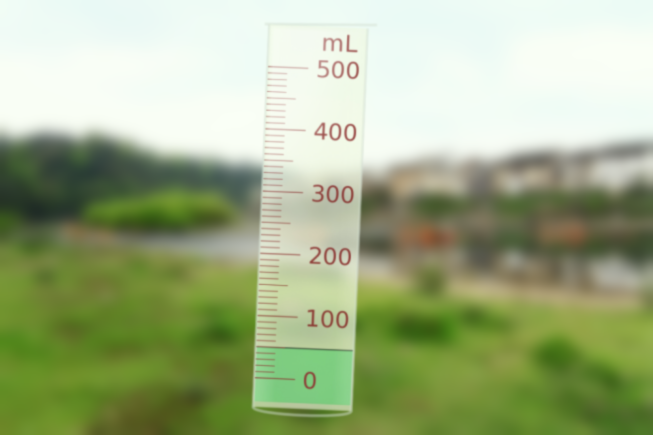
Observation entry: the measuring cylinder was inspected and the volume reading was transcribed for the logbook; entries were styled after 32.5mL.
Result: 50mL
